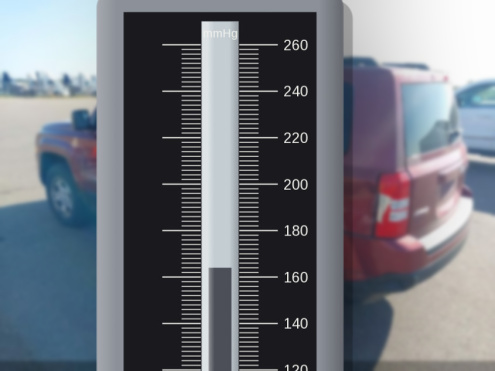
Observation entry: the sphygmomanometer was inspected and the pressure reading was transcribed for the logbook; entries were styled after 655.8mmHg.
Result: 164mmHg
